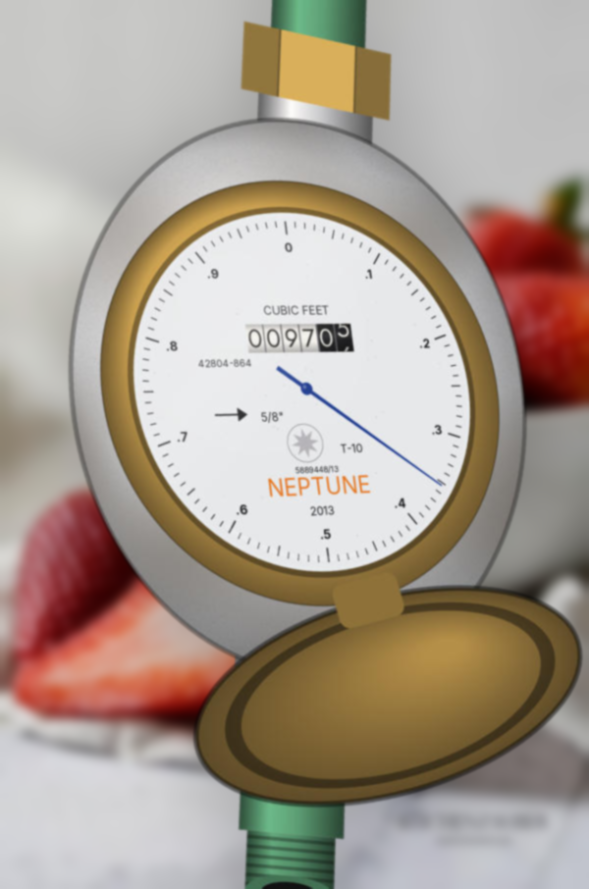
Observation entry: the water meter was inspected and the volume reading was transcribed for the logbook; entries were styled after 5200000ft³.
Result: 9705.35ft³
